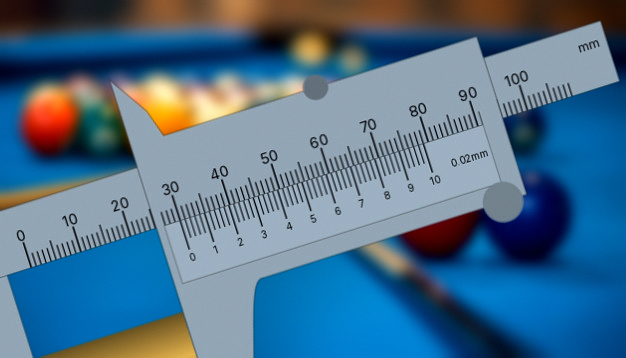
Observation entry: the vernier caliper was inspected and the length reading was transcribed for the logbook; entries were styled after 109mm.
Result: 30.0mm
